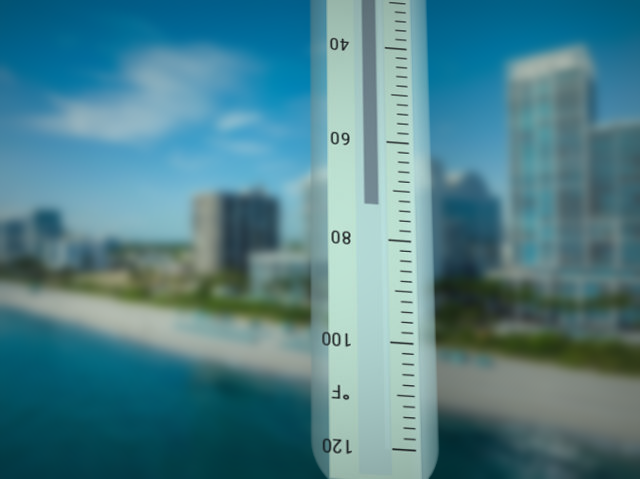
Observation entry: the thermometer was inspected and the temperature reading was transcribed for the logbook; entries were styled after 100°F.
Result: 73°F
